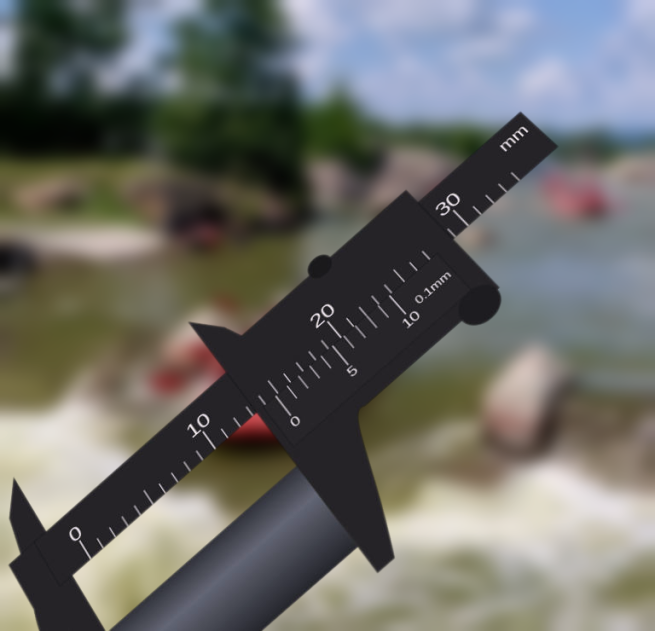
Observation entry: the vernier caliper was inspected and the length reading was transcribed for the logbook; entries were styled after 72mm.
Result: 14.8mm
